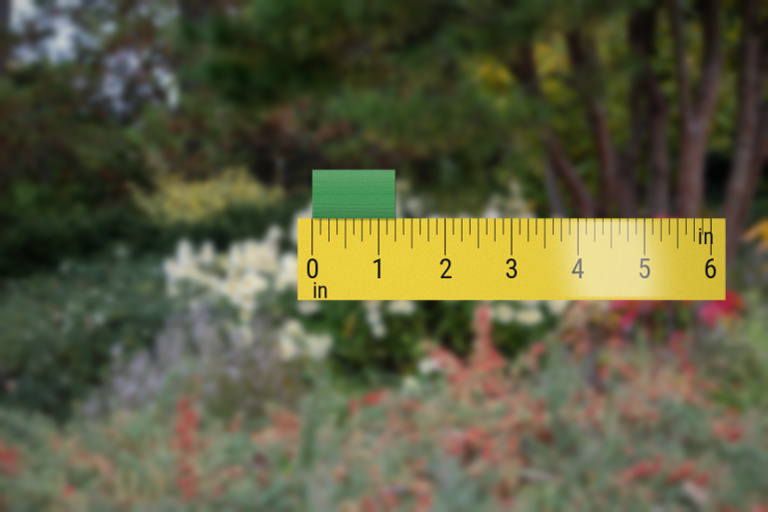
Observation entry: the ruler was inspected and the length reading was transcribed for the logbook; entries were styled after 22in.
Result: 1.25in
